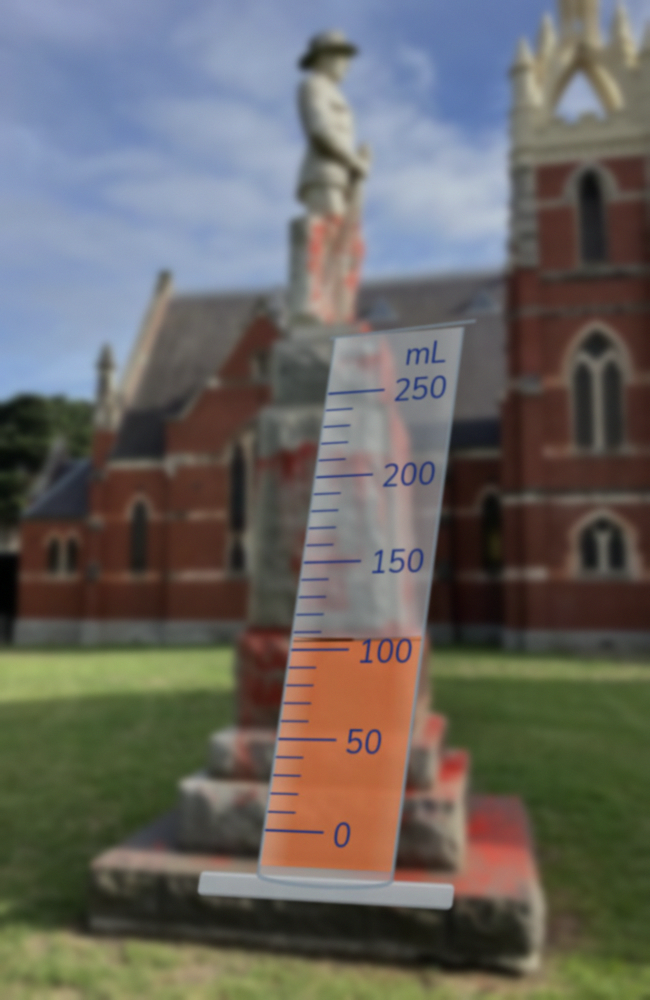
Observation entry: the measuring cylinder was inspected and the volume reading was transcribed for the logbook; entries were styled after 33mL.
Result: 105mL
